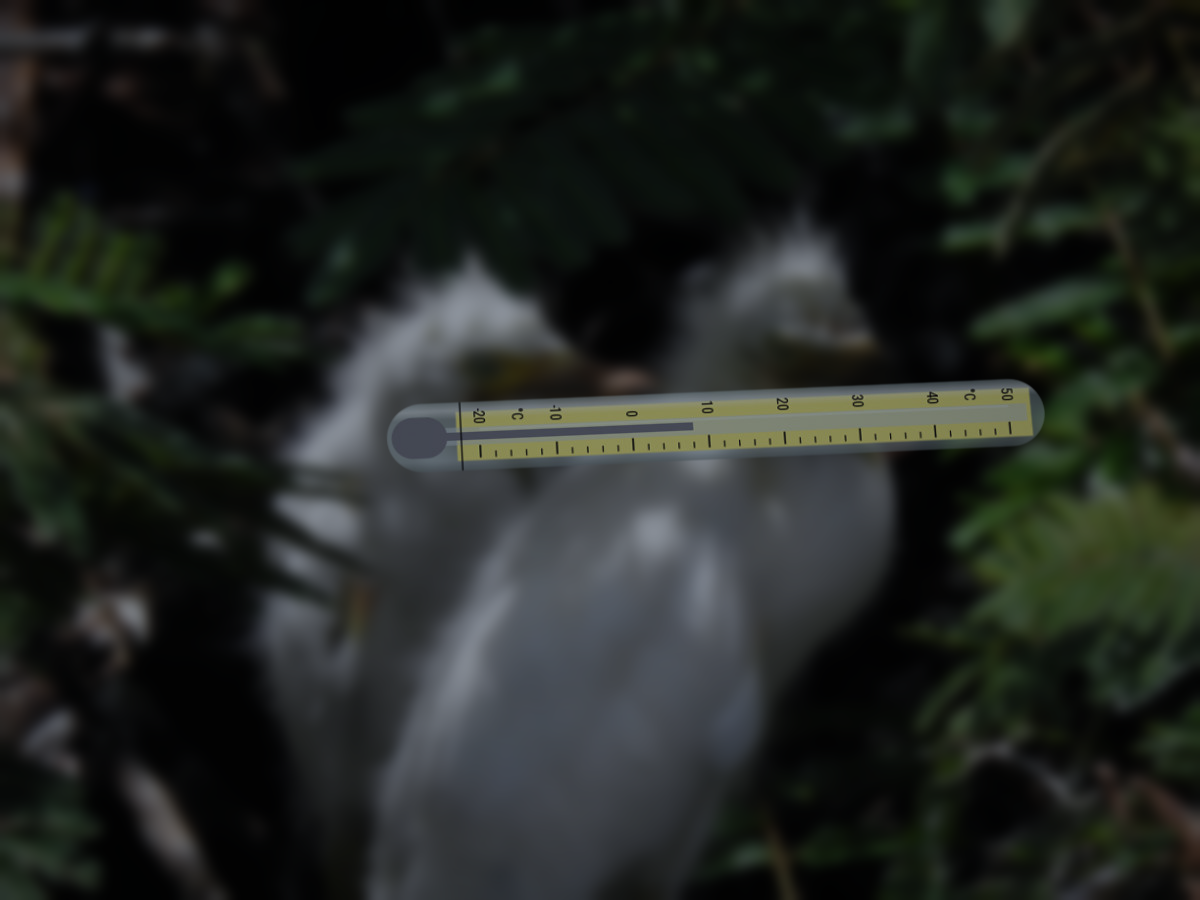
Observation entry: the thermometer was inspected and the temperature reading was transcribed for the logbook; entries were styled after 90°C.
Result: 8°C
